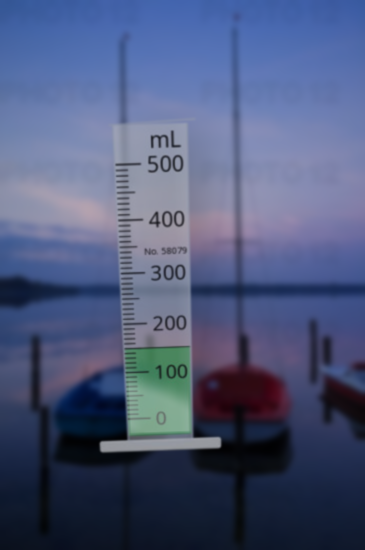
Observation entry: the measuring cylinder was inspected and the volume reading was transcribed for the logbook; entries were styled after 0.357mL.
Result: 150mL
